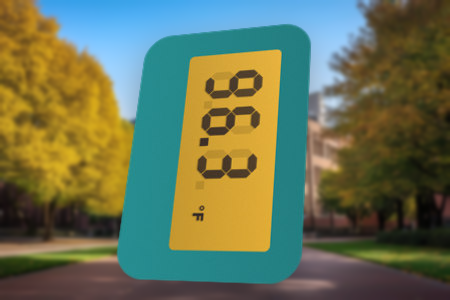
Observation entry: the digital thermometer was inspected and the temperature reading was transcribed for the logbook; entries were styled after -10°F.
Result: 96.3°F
